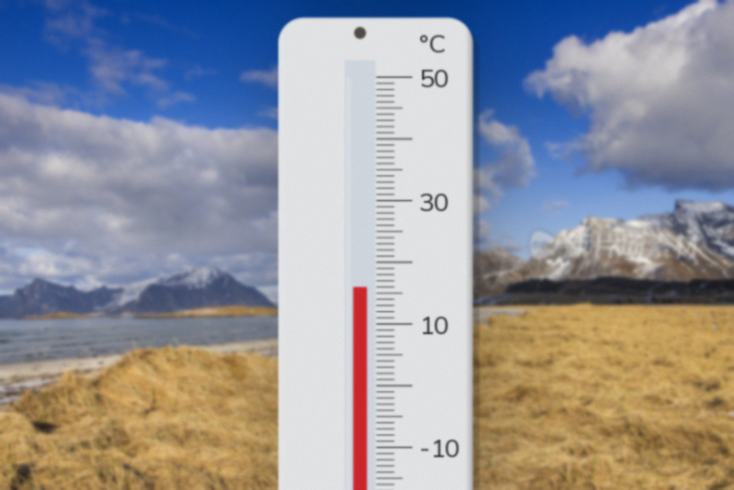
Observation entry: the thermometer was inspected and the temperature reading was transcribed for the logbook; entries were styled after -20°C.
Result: 16°C
